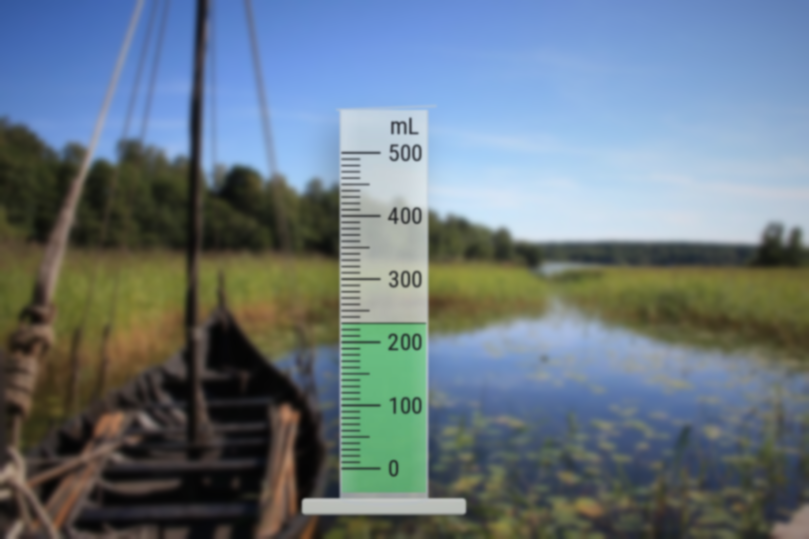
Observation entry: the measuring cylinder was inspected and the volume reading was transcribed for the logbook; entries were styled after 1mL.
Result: 230mL
